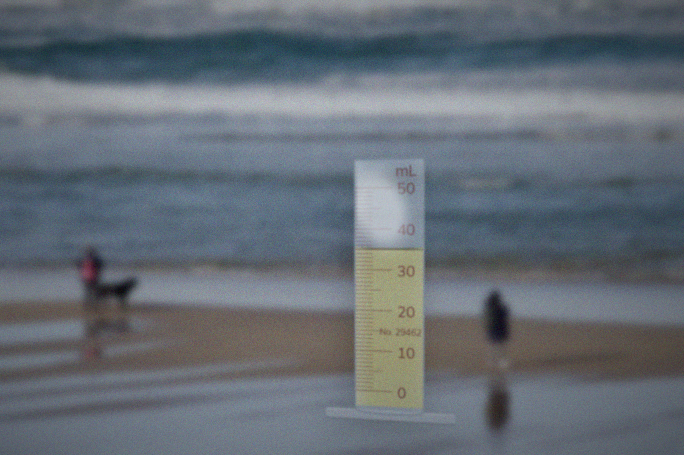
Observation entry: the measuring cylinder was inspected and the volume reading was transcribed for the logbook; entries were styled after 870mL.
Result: 35mL
